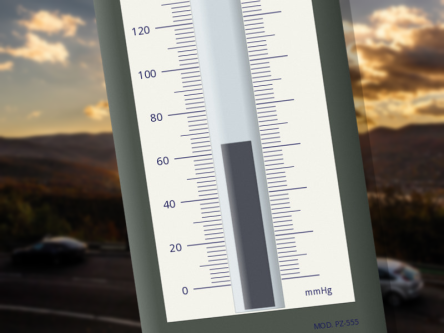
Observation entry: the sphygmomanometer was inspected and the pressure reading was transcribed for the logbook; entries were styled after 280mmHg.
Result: 64mmHg
